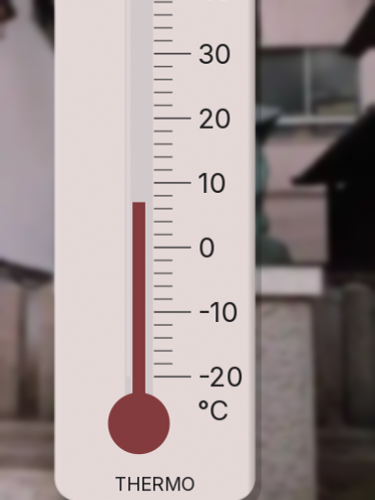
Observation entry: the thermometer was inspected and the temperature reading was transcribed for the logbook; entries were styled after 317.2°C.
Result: 7°C
